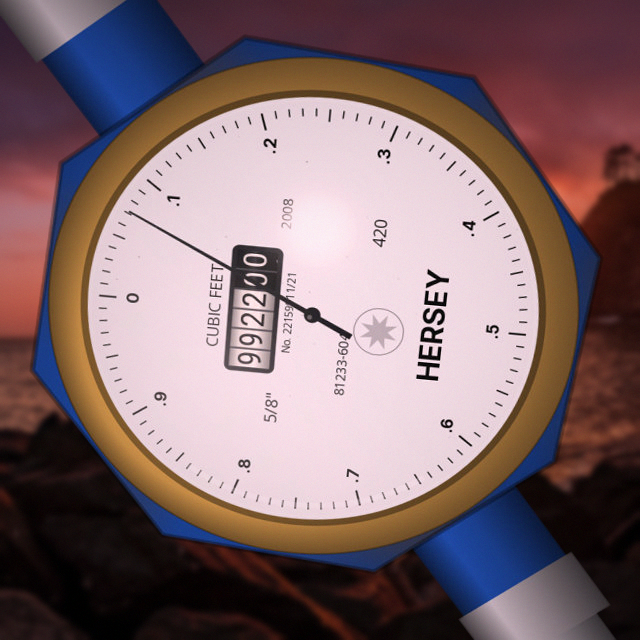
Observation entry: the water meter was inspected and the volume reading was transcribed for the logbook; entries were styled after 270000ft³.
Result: 992200.07ft³
